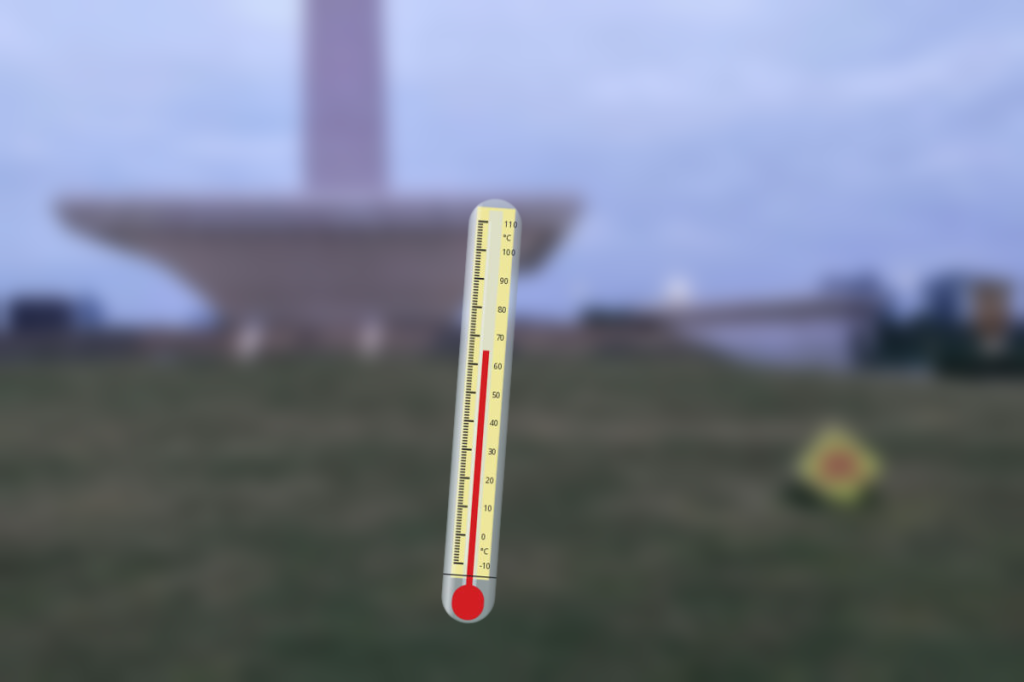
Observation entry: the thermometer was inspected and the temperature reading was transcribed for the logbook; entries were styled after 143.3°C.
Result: 65°C
